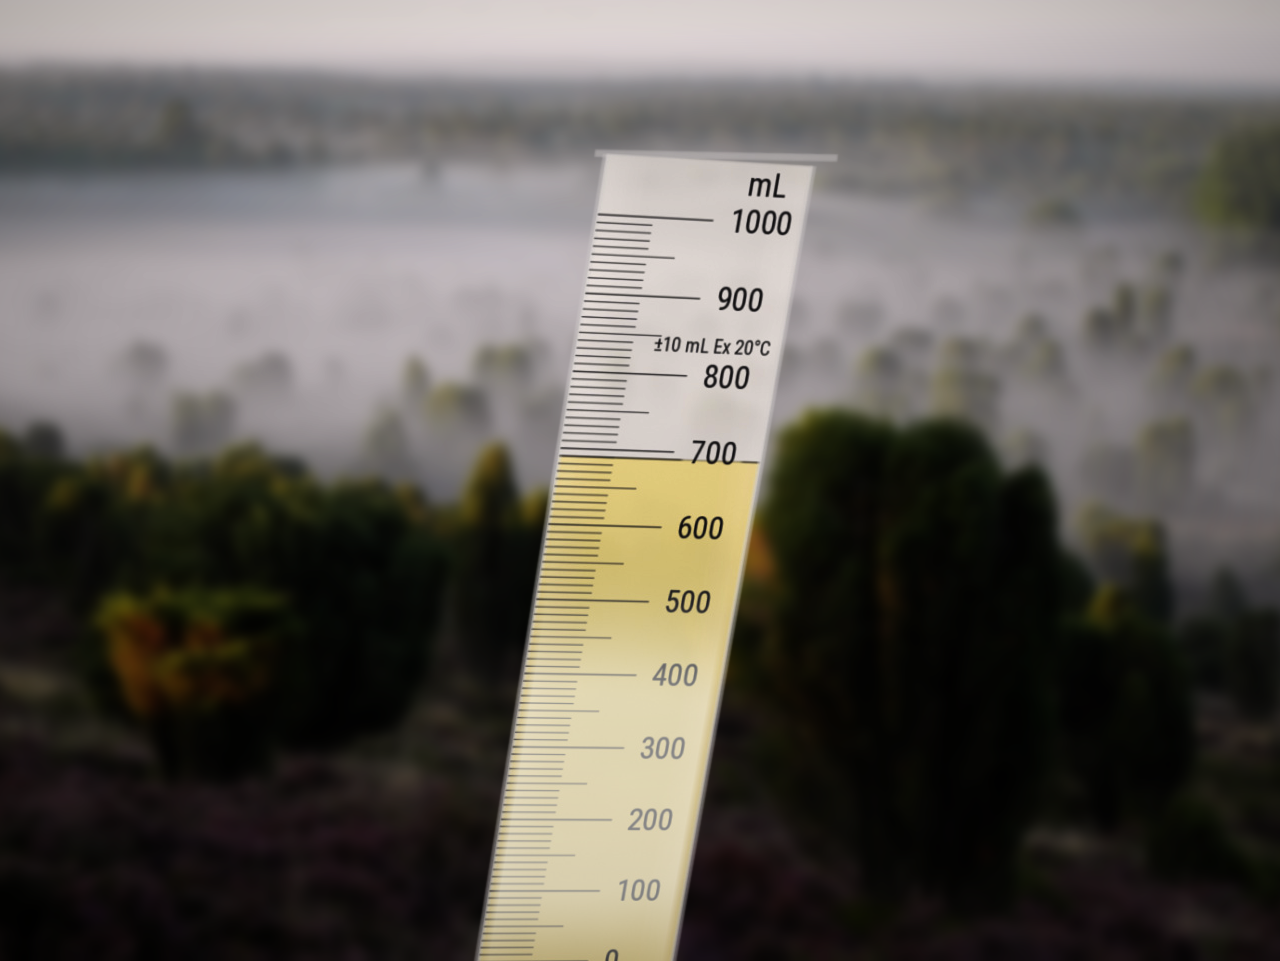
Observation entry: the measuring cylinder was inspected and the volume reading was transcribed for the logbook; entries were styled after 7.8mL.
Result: 690mL
